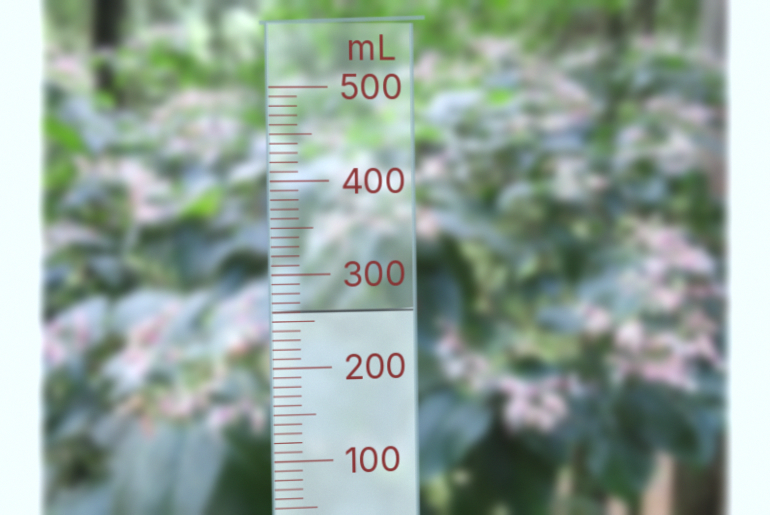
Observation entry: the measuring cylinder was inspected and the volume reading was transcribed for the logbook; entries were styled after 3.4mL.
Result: 260mL
